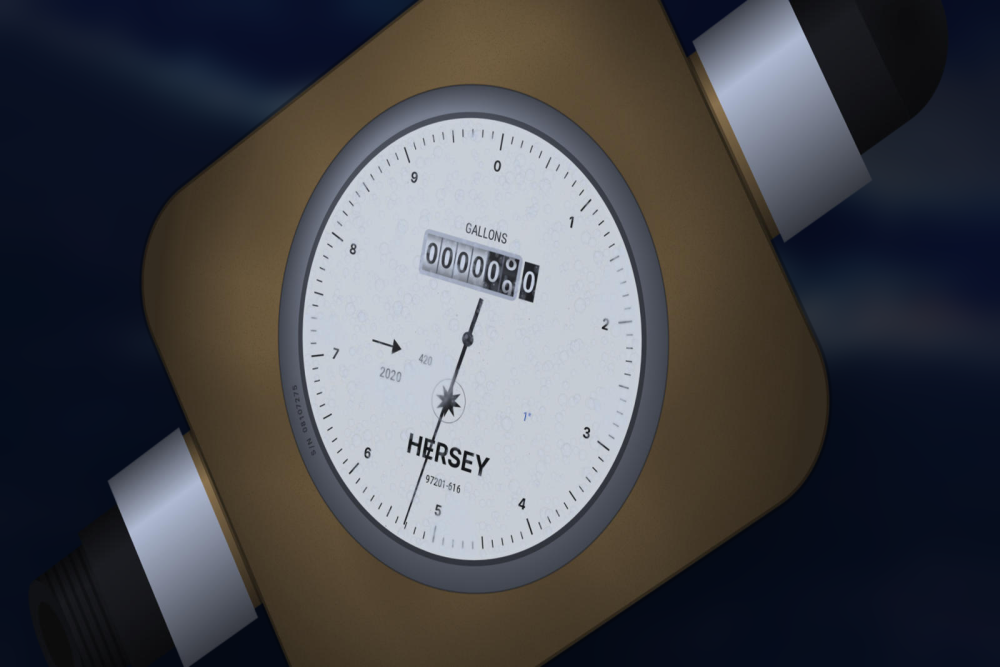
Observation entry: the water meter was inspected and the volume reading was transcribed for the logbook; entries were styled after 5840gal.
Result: 85.3gal
